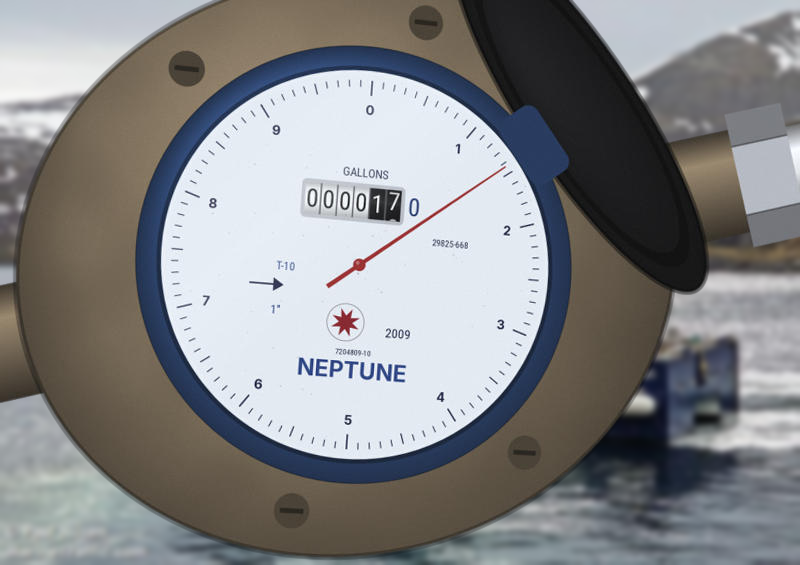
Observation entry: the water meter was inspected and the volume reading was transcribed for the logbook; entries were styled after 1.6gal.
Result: 171.4gal
